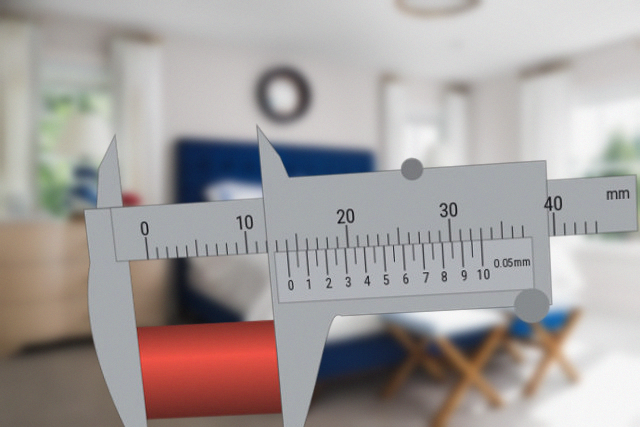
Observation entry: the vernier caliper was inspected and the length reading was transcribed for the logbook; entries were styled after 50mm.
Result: 14.0mm
